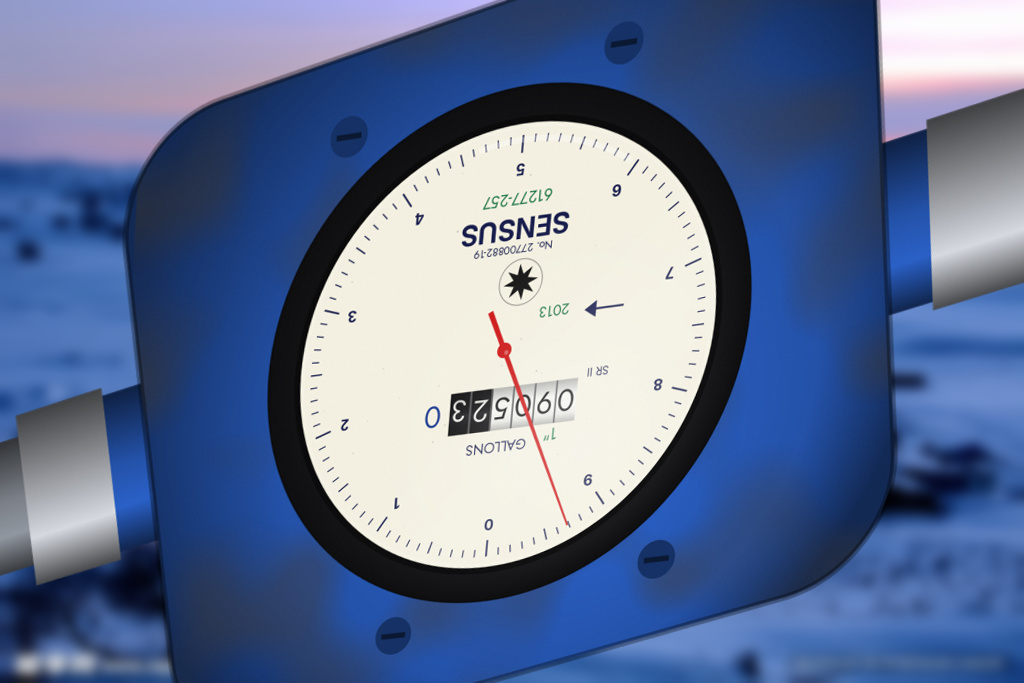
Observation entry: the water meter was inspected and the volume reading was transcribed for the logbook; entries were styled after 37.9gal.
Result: 905229.3gal
